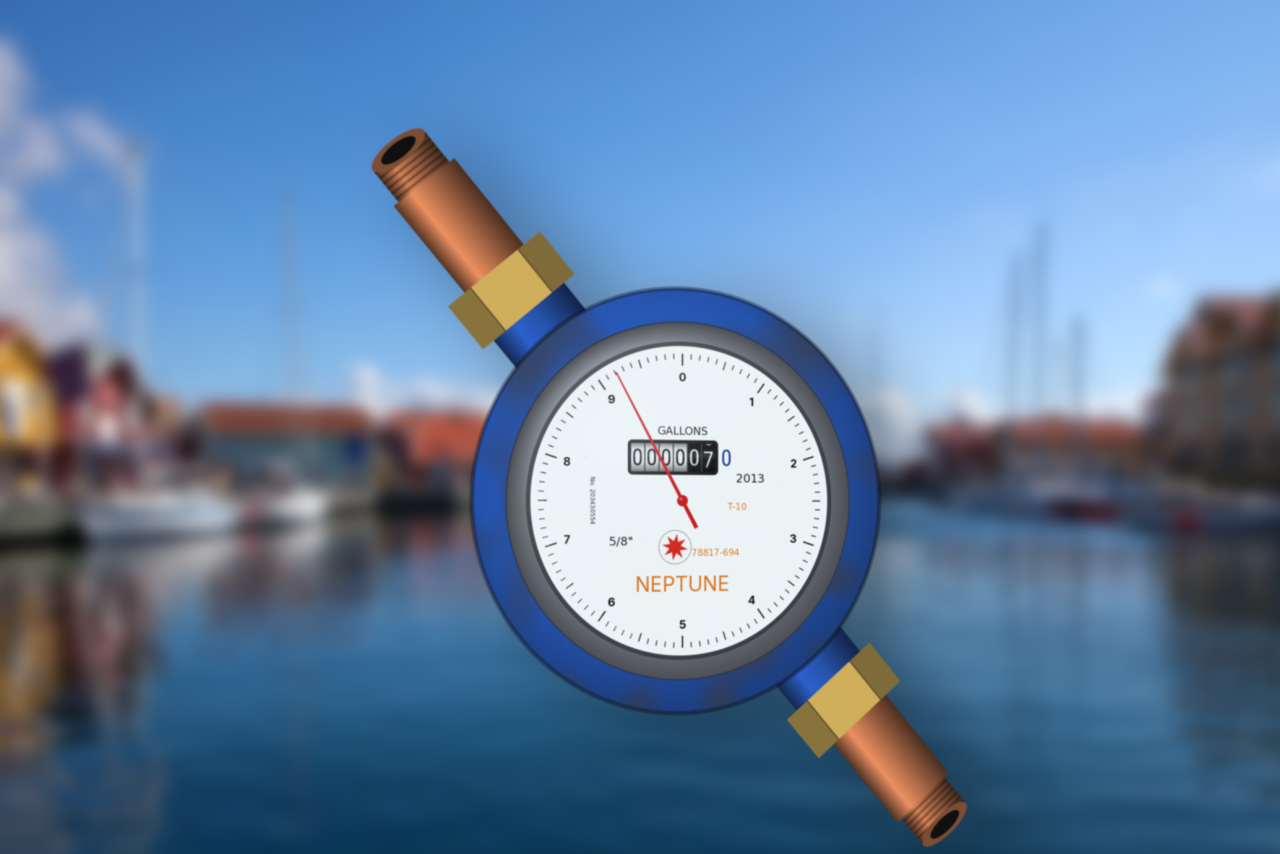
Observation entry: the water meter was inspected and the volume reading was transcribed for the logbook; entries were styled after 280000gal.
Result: 69.2gal
